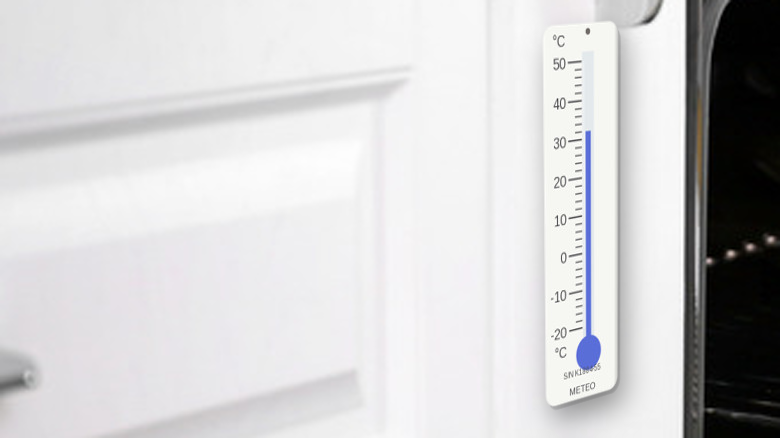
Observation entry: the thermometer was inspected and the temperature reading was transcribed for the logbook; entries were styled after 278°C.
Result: 32°C
